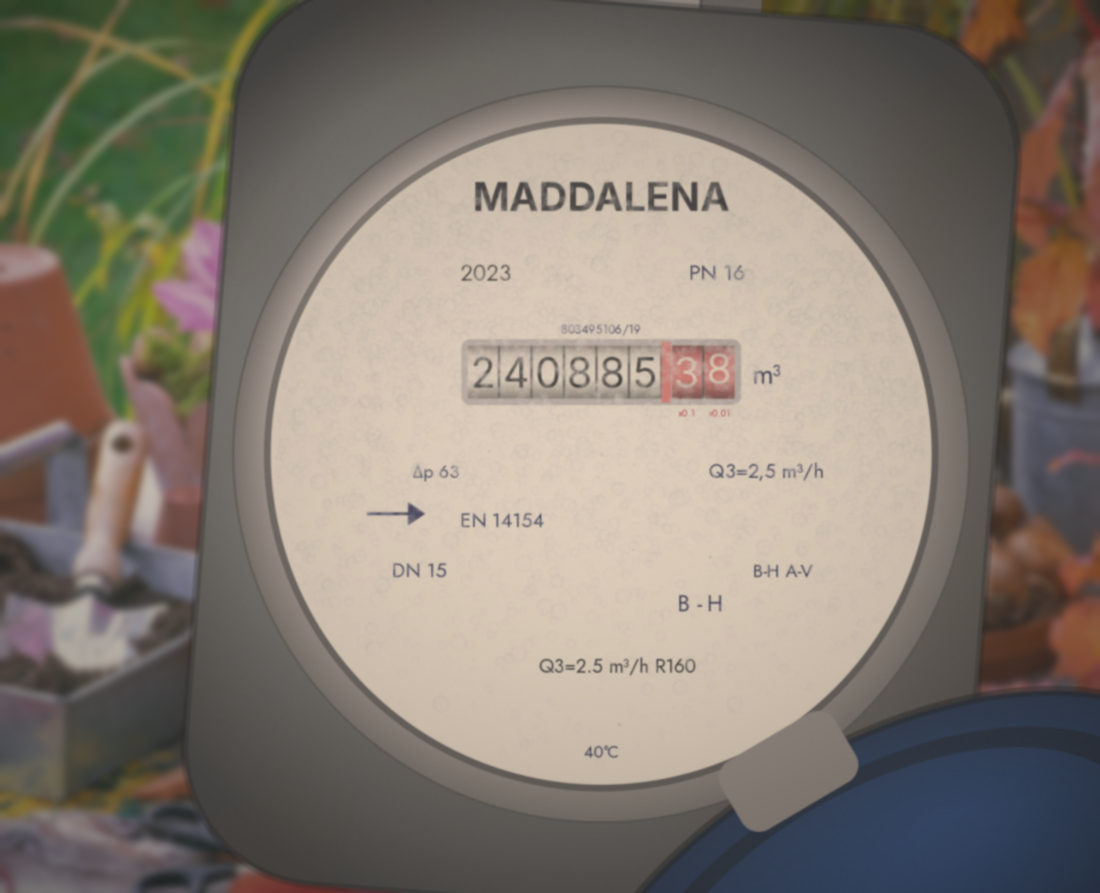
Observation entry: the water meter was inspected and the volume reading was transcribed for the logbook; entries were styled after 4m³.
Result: 240885.38m³
